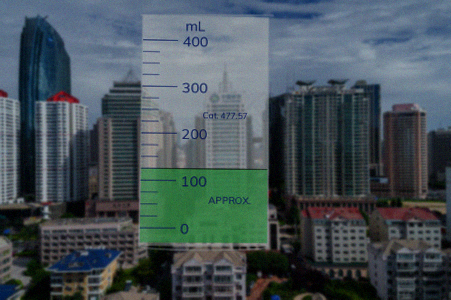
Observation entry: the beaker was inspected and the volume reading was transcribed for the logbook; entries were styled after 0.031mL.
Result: 125mL
